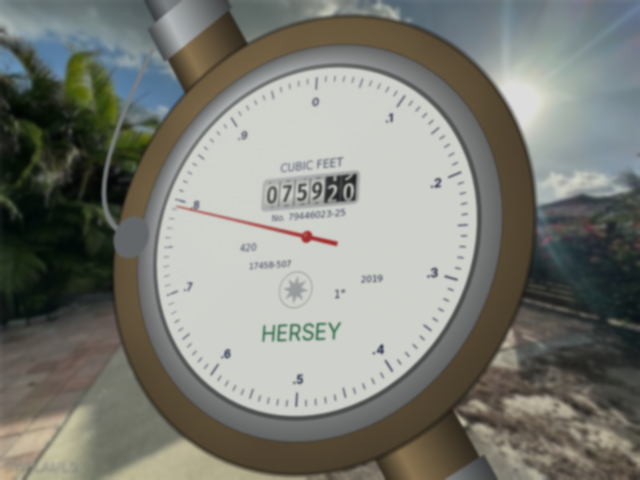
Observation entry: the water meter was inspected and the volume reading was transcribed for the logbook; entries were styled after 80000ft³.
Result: 75919.79ft³
